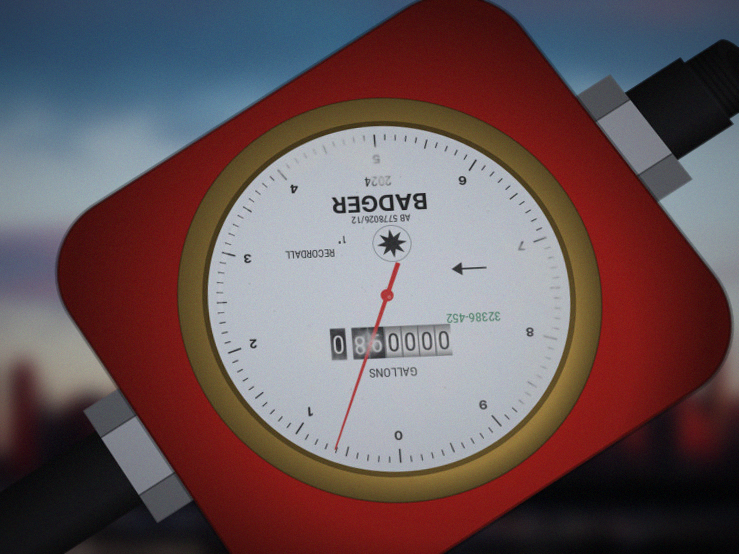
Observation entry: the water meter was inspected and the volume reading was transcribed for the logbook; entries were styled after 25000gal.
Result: 980.6gal
